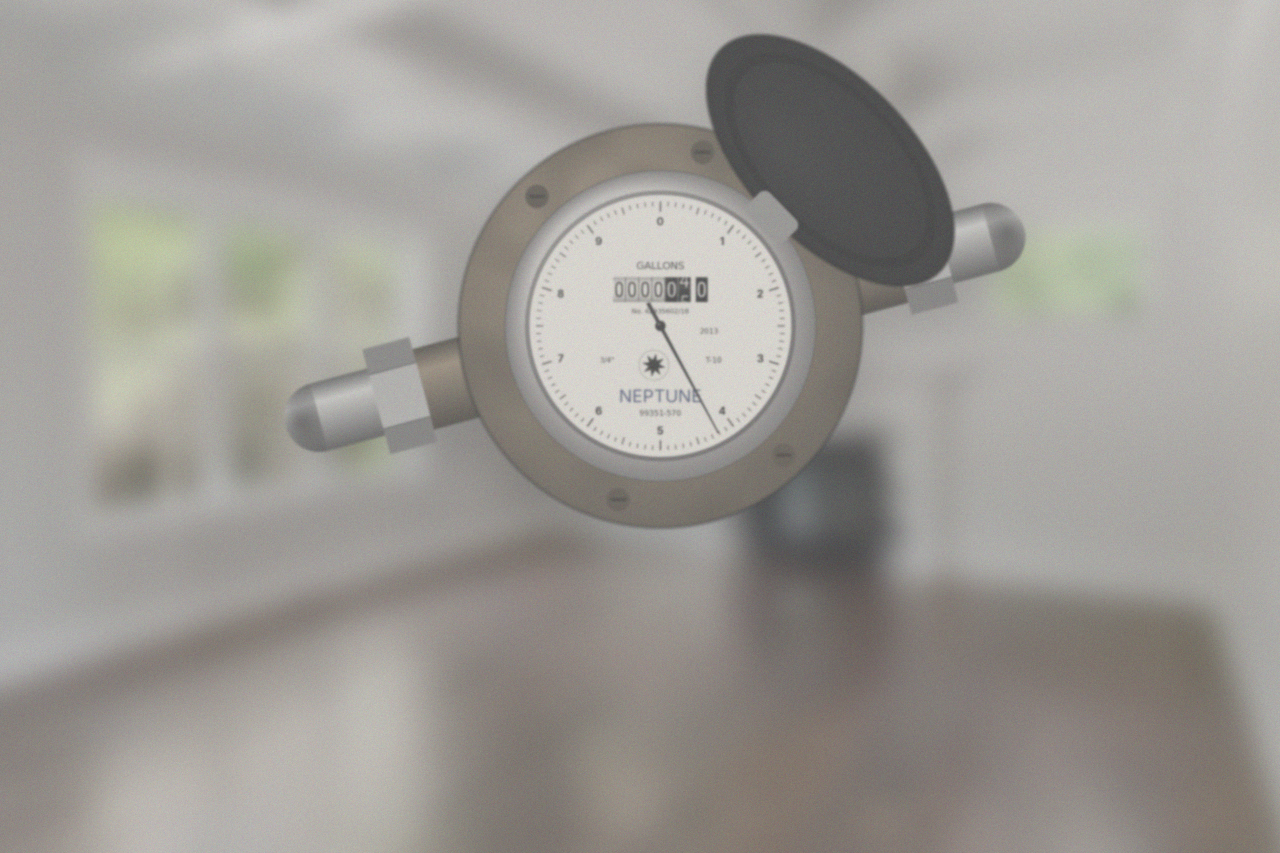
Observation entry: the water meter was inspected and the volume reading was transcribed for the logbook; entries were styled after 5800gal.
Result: 44.2gal
